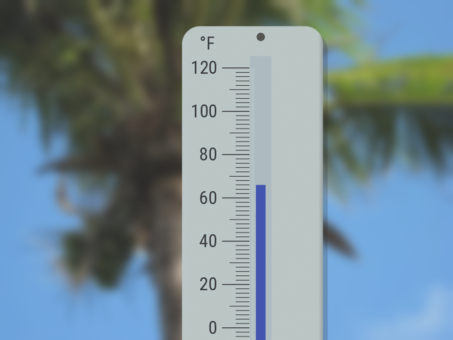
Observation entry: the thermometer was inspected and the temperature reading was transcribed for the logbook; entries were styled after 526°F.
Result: 66°F
